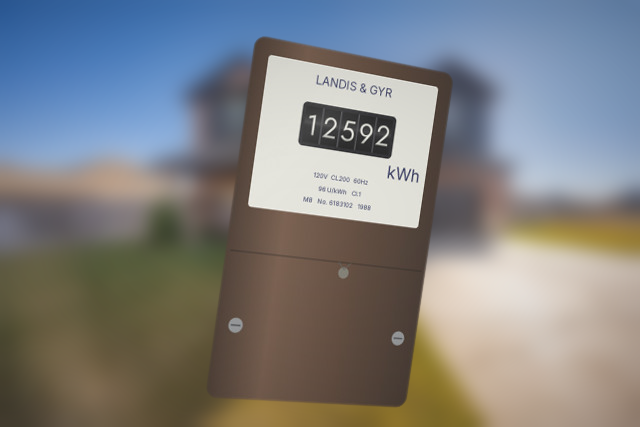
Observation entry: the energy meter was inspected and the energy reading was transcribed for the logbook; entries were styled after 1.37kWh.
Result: 12592kWh
